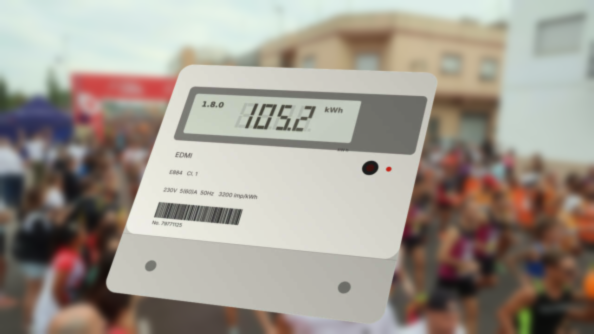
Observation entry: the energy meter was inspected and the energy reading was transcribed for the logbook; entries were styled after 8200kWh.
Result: 105.2kWh
